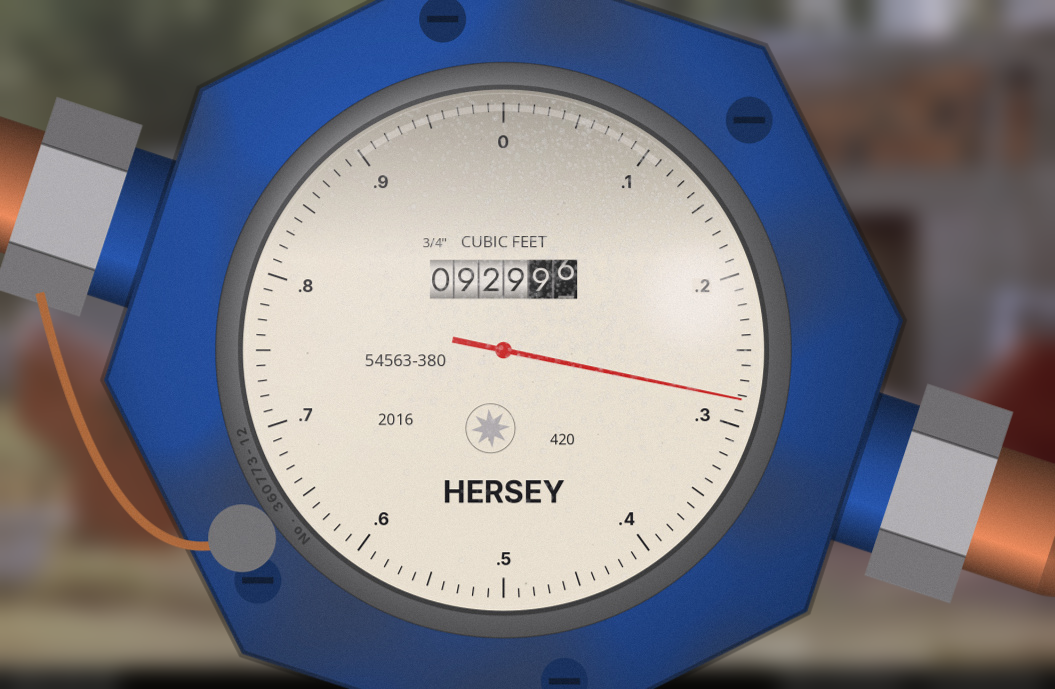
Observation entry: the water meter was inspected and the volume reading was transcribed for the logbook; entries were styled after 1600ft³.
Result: 92996.28ft³
